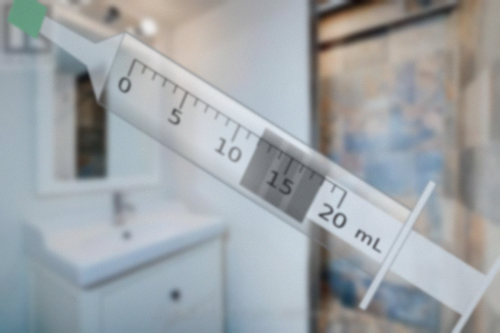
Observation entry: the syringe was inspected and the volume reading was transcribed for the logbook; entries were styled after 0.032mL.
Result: 12mL
